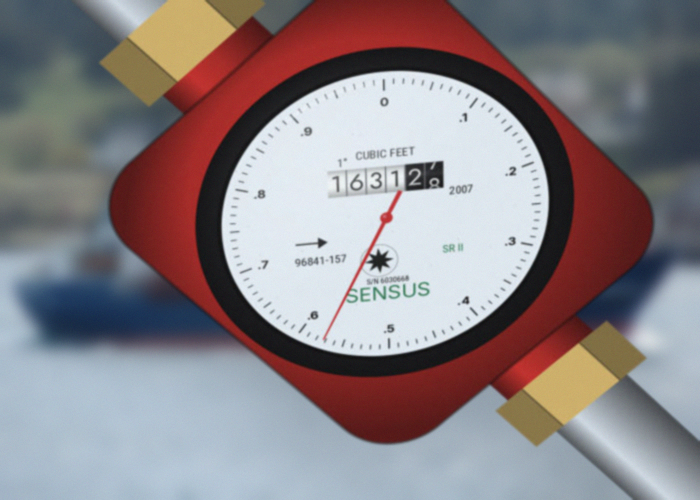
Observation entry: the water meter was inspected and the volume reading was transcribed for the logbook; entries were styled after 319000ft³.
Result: 163127.57ft³
